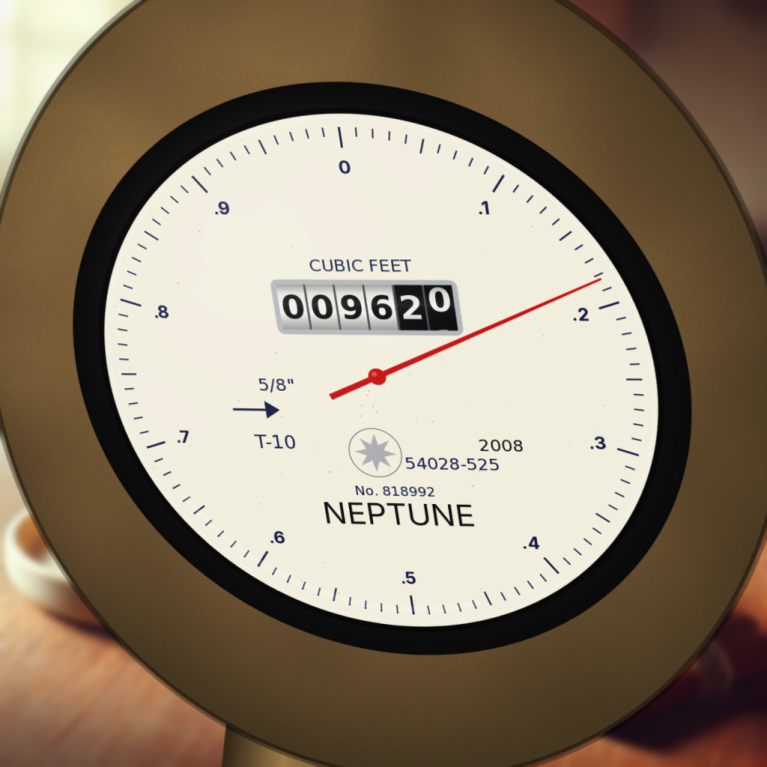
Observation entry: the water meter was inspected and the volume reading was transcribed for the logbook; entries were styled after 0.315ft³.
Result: 9620.18ft³
